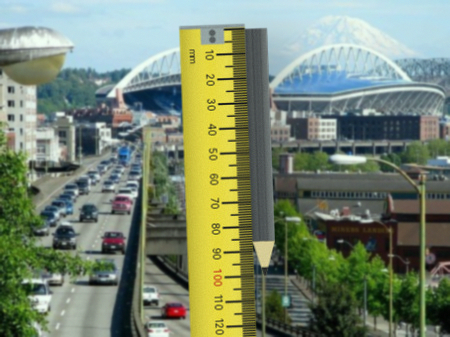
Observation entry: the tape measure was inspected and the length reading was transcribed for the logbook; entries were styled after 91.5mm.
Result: 100mm
